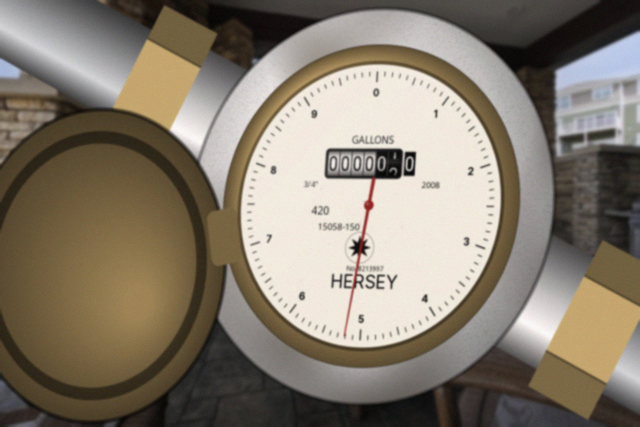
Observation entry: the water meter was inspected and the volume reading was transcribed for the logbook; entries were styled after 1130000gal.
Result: 15.2gal
